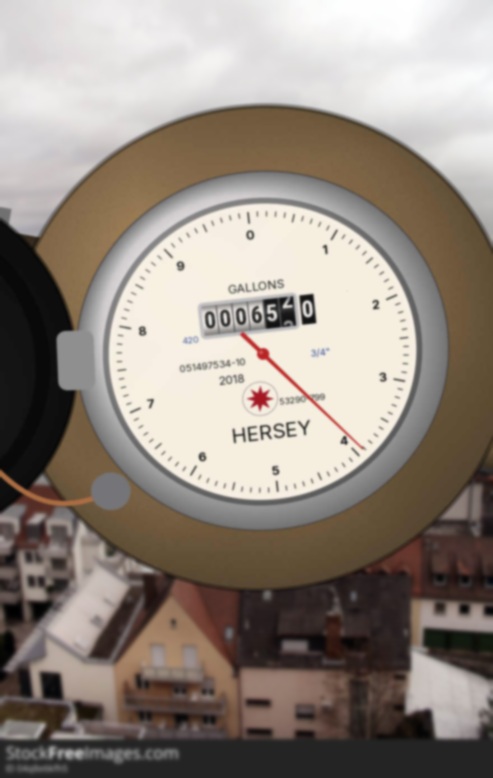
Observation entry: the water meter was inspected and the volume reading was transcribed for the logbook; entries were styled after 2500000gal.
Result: 6523.9gal
